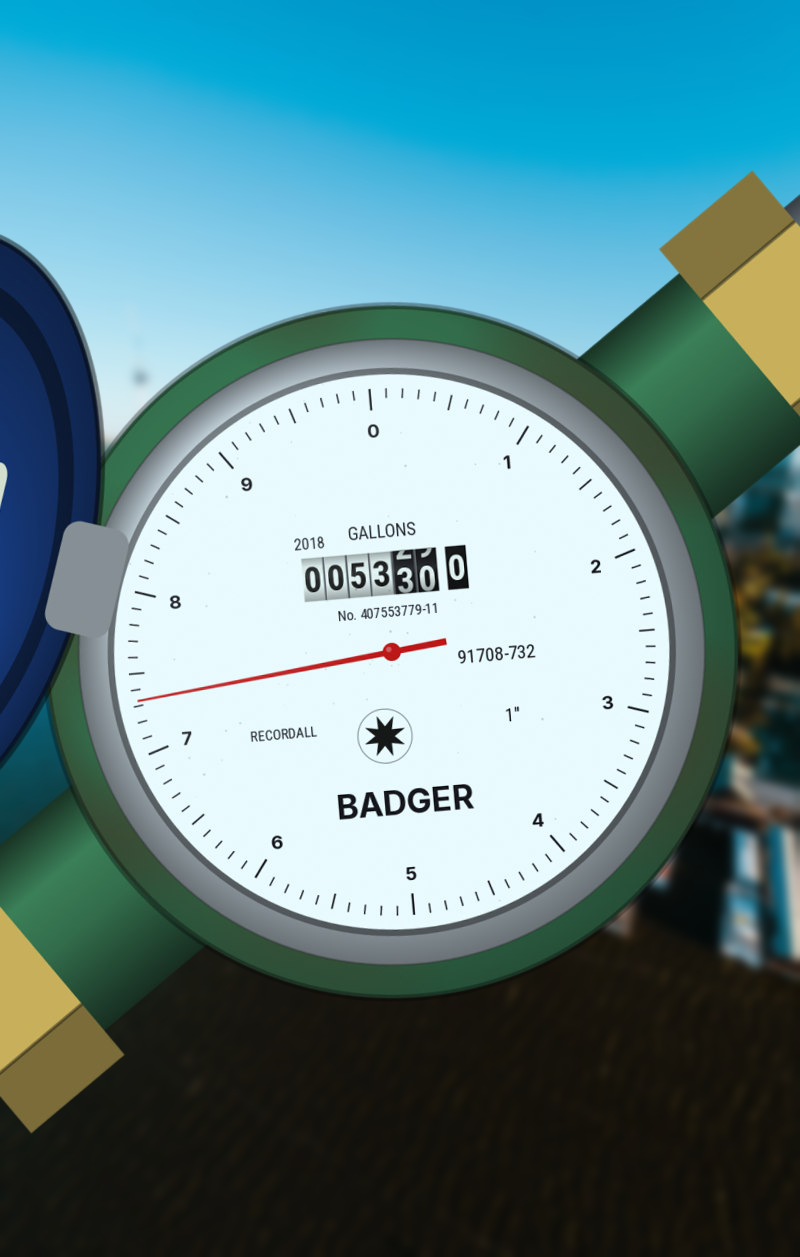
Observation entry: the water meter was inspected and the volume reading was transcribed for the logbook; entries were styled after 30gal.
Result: 53297.3gal
